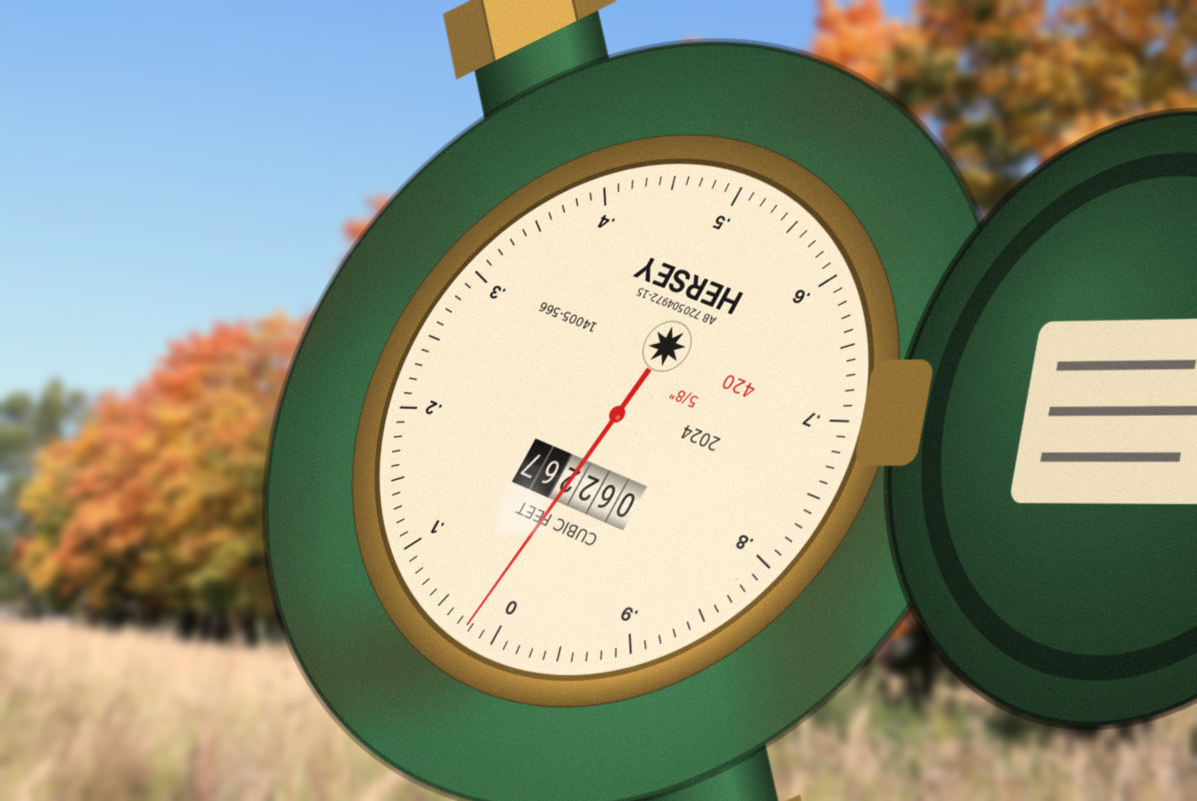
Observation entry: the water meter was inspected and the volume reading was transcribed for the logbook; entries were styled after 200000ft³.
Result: 62267.02ft³
